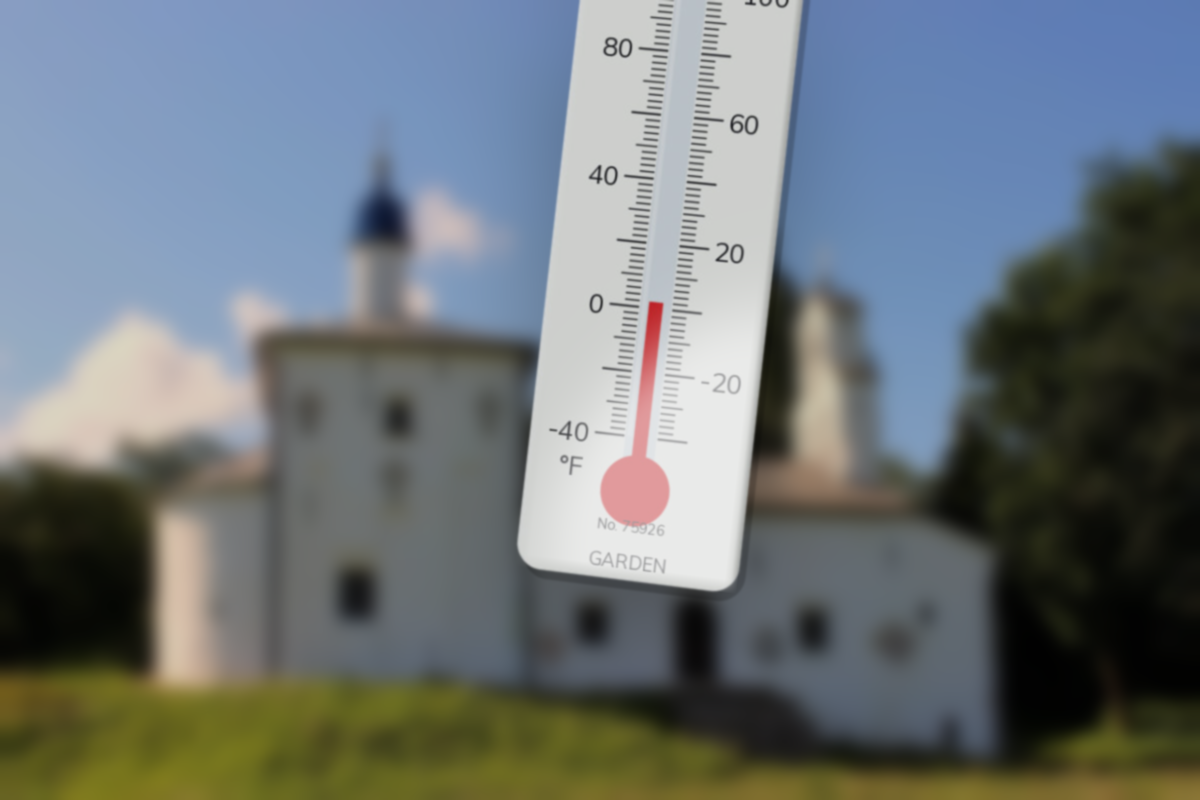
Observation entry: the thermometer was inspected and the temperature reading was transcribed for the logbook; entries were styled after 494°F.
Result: 2°F
